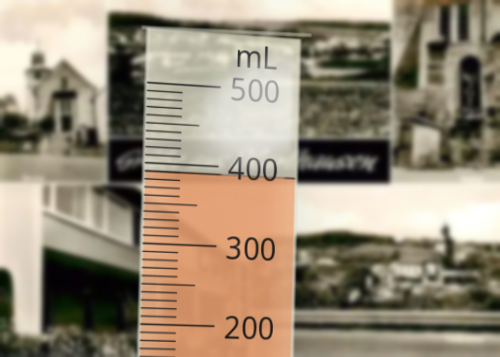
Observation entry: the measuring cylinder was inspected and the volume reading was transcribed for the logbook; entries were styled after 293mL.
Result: 390mL
